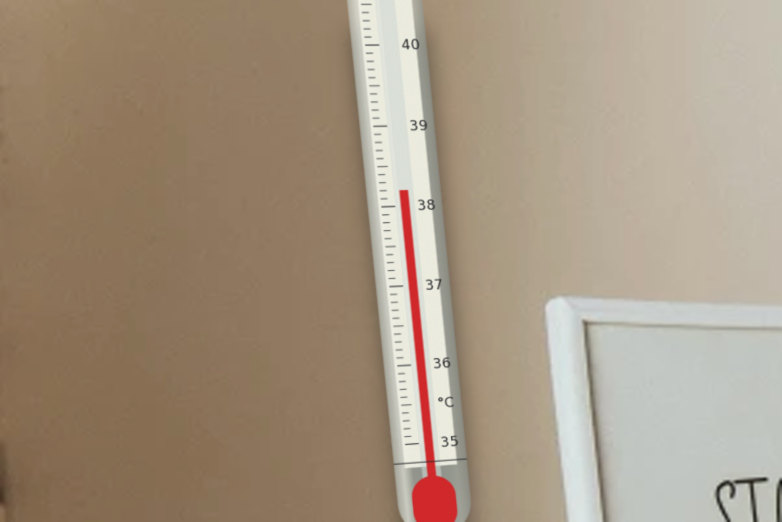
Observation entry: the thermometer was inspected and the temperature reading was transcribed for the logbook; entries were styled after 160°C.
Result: 38.2°C
